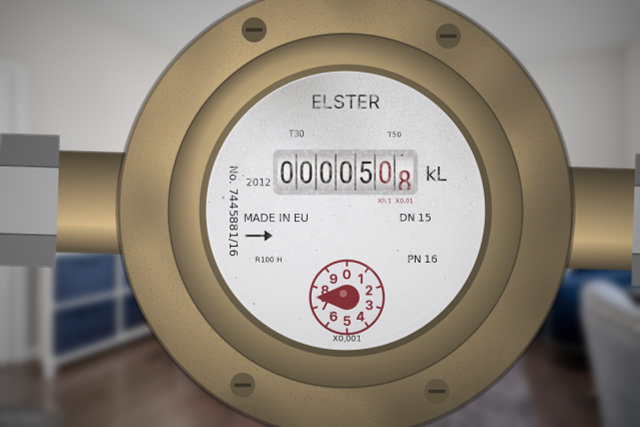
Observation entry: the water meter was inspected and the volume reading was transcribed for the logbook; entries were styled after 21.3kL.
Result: 5.077kL
